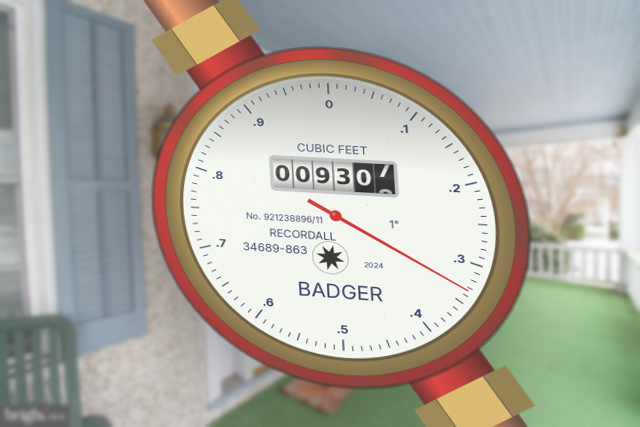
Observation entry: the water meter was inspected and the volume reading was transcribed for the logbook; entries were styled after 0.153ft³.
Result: 9307.33ft³
